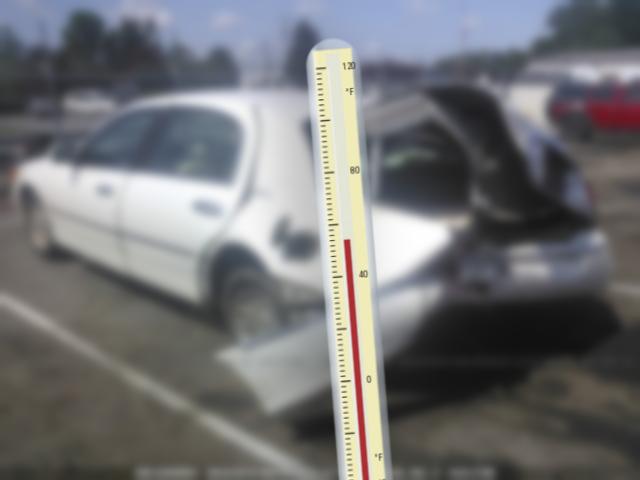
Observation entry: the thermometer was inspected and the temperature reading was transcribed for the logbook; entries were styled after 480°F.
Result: 54°F
